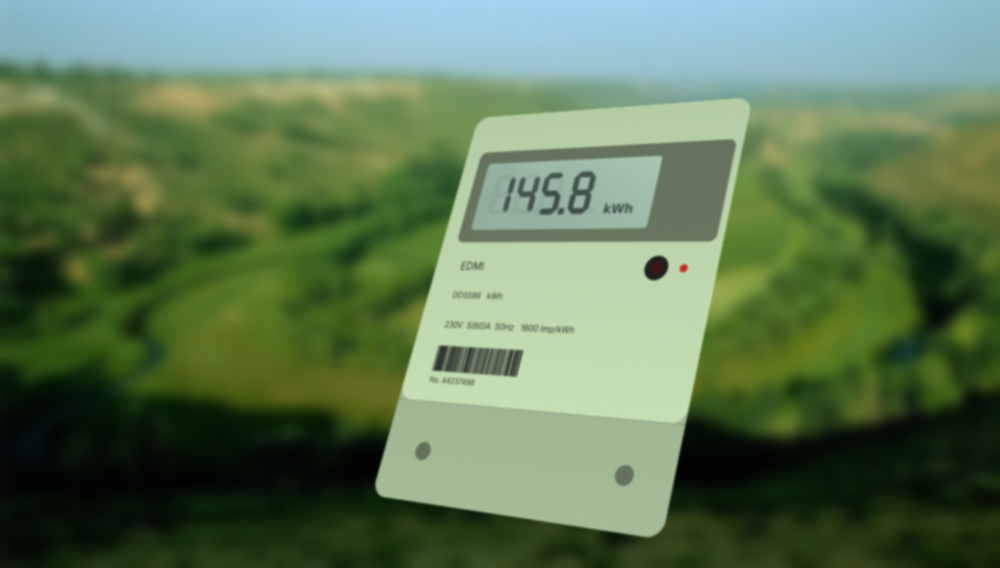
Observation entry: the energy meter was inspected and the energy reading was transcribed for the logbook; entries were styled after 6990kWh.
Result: 145.8kWh
